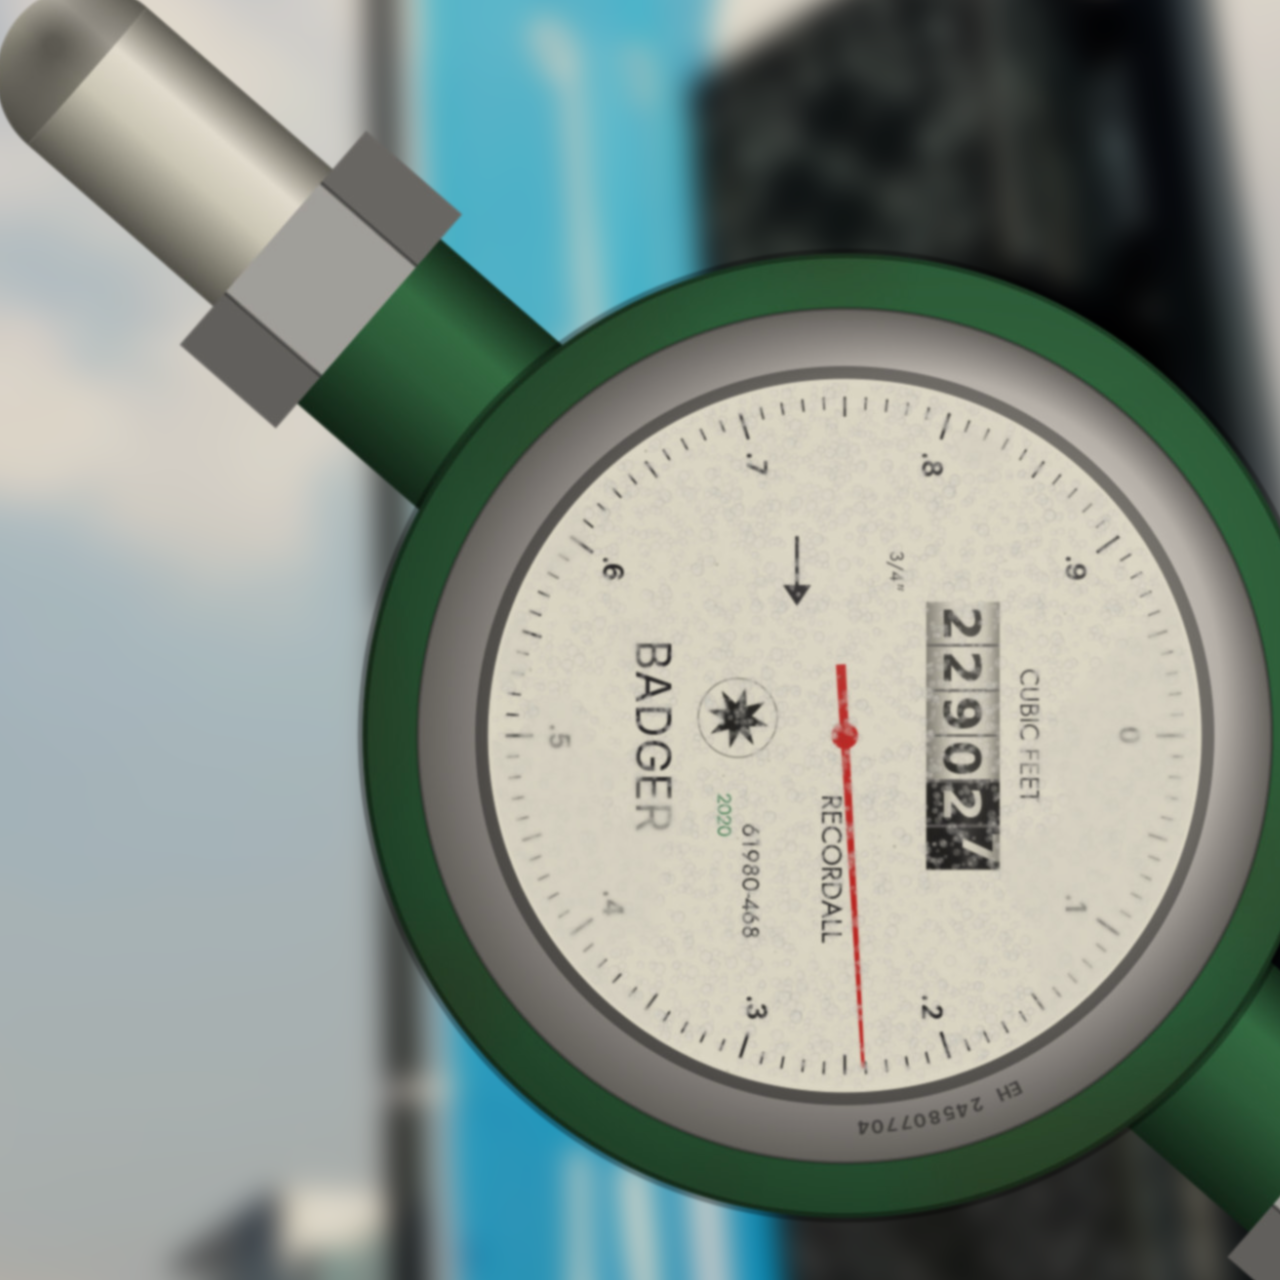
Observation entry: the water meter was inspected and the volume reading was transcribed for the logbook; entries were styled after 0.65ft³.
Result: 229027.24ft³
